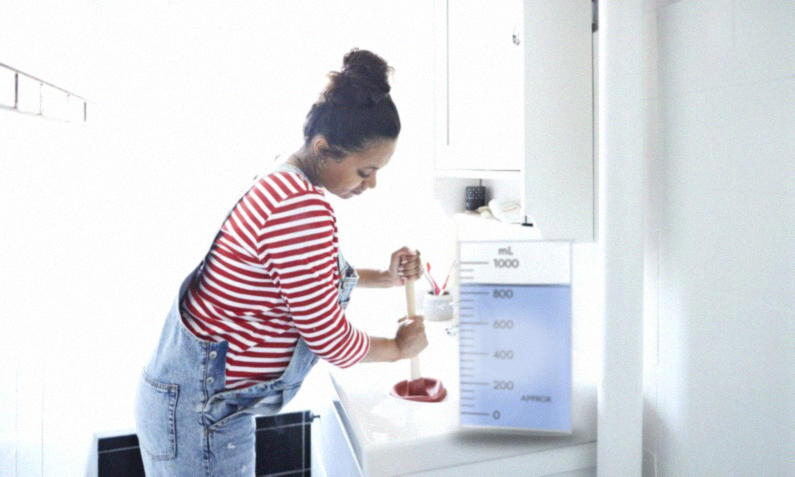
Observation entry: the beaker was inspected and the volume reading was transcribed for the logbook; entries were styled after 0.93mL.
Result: 850mL
